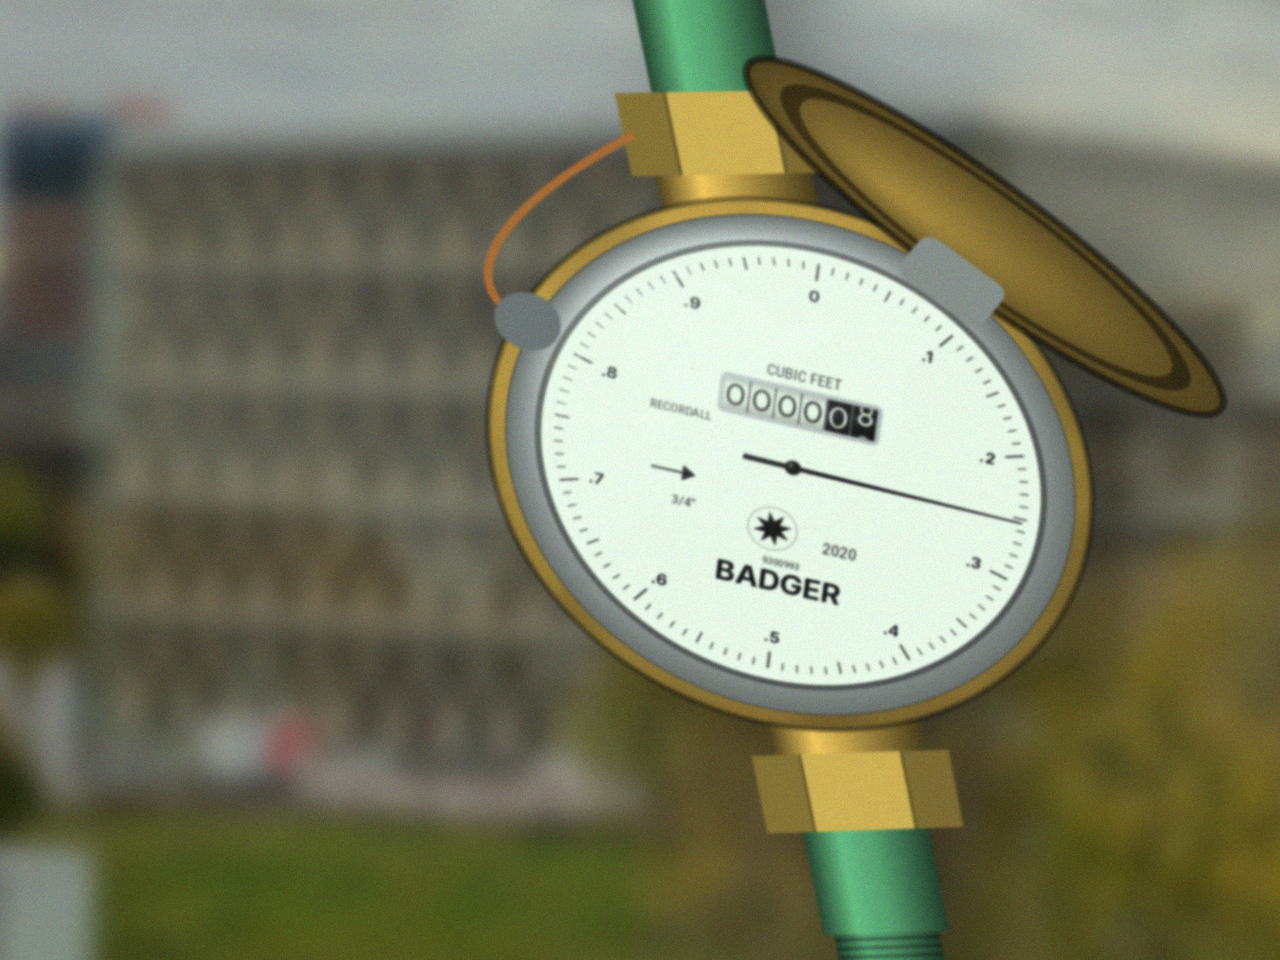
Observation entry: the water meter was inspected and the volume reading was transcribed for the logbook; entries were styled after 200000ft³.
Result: 8.25ft³
